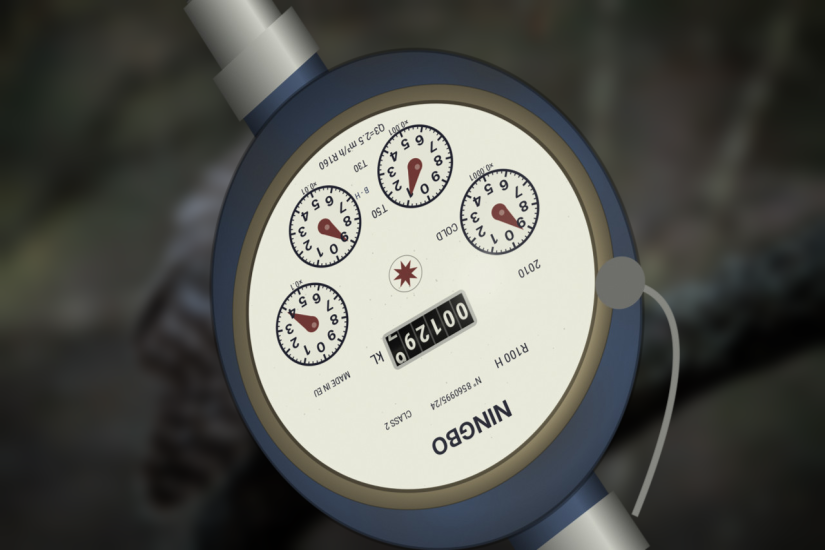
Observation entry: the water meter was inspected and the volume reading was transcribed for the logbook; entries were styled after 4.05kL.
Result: 1296.3909kL
